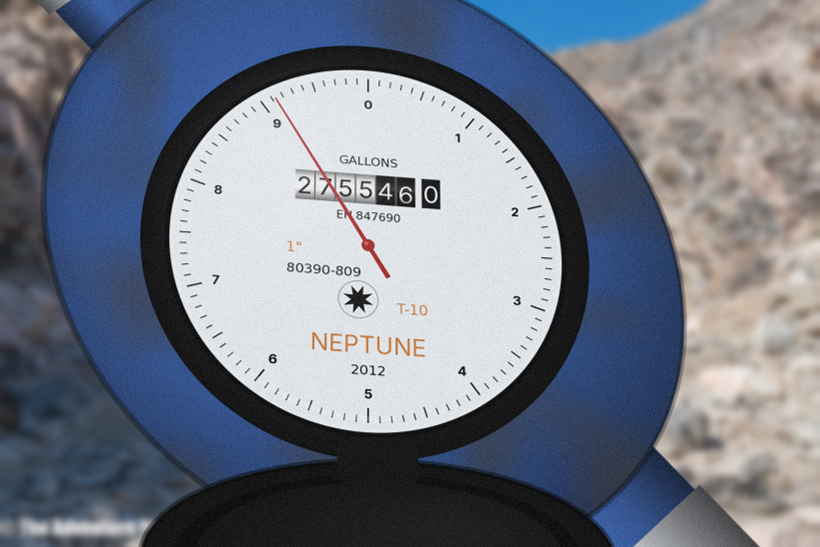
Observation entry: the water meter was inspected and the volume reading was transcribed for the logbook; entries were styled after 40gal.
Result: 2755459.1gal
